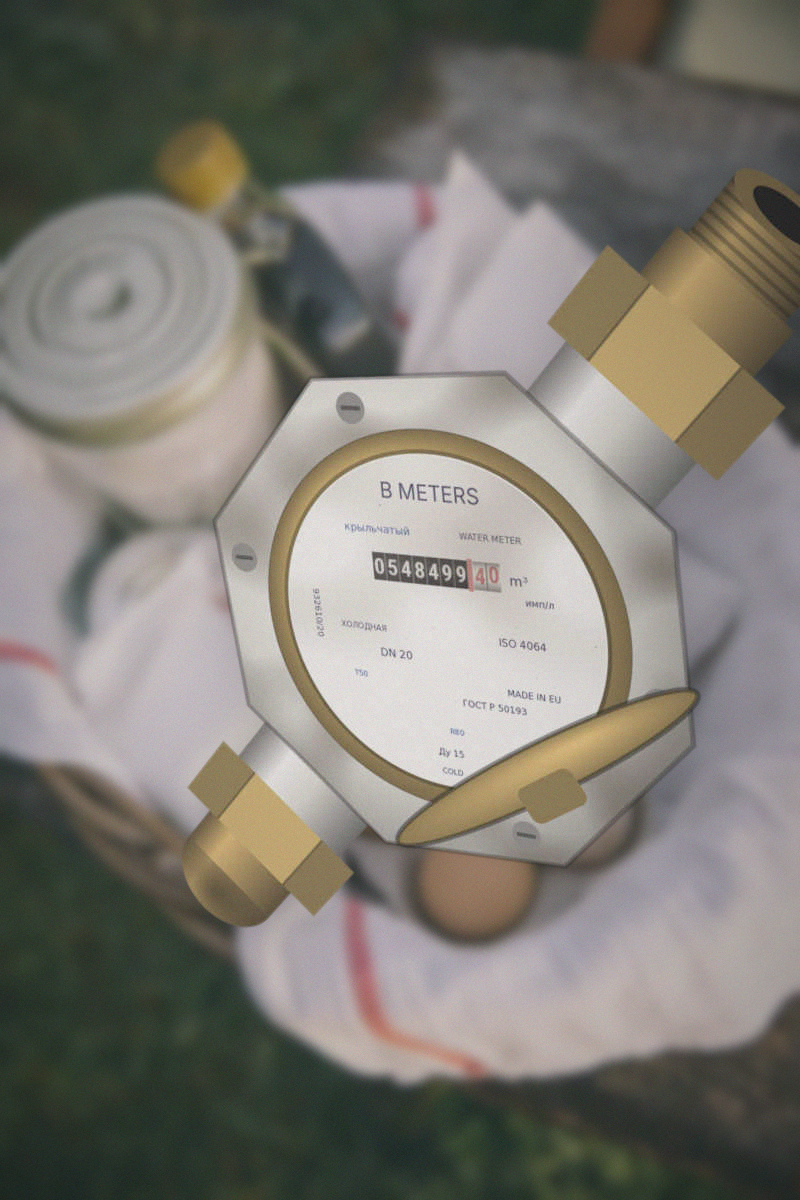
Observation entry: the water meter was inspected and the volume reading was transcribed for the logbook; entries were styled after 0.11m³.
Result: 548499.40m³
